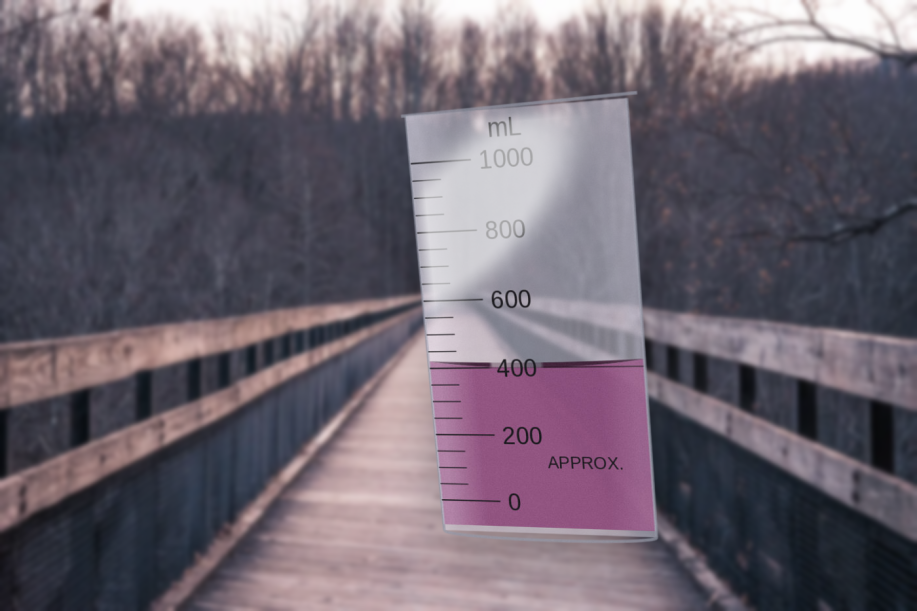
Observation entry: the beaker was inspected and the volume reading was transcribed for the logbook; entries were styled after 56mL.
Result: 400mL
